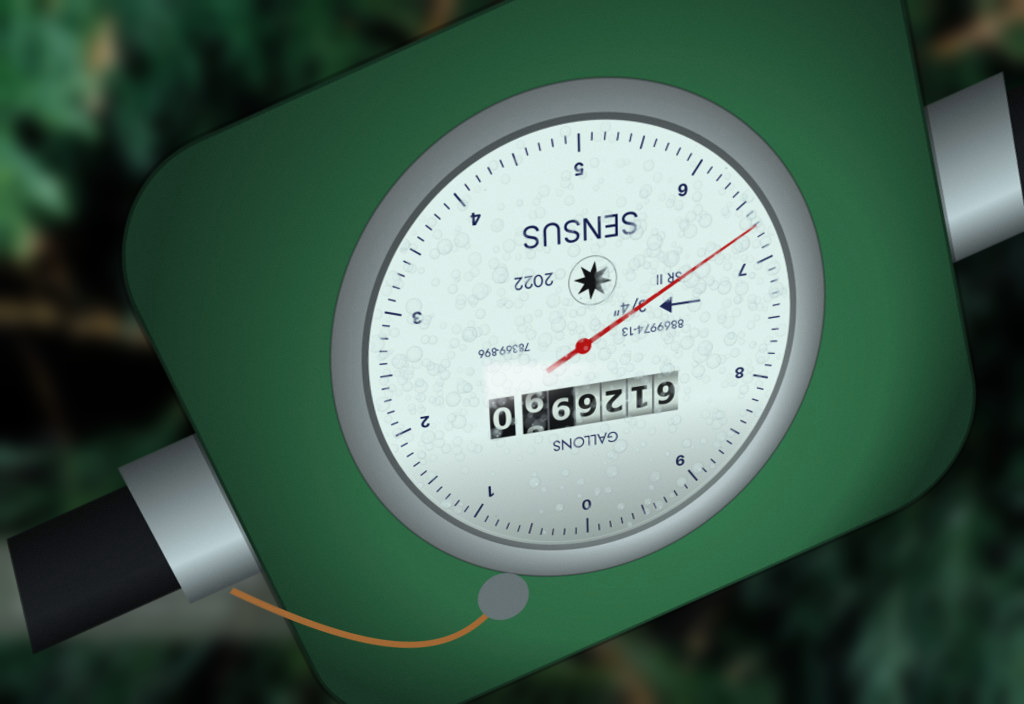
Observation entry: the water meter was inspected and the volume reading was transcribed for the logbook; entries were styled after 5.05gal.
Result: 6126986.7gal
